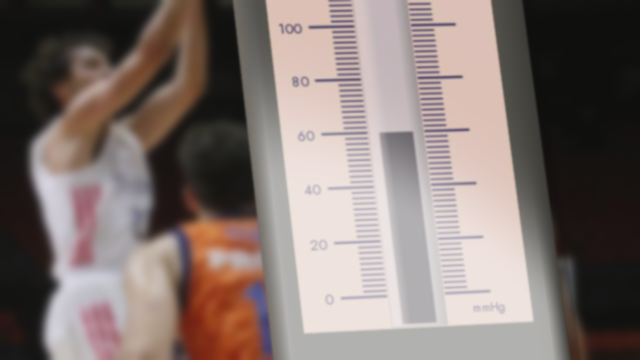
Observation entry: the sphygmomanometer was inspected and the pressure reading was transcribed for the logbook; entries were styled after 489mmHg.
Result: 60mmHg
